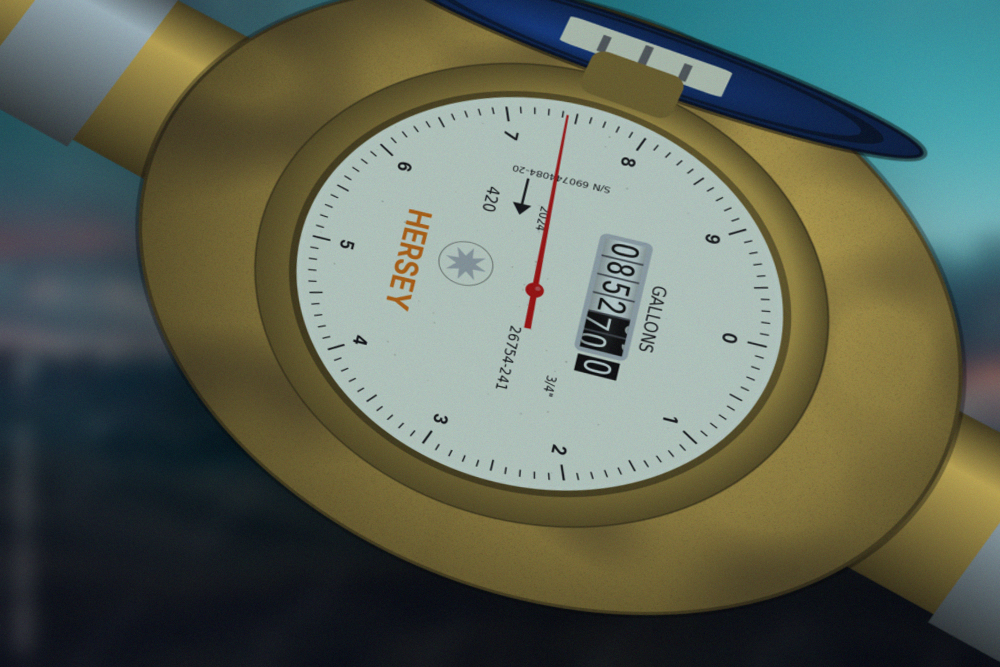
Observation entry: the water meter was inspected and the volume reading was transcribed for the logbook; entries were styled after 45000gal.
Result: 852697.4gal
